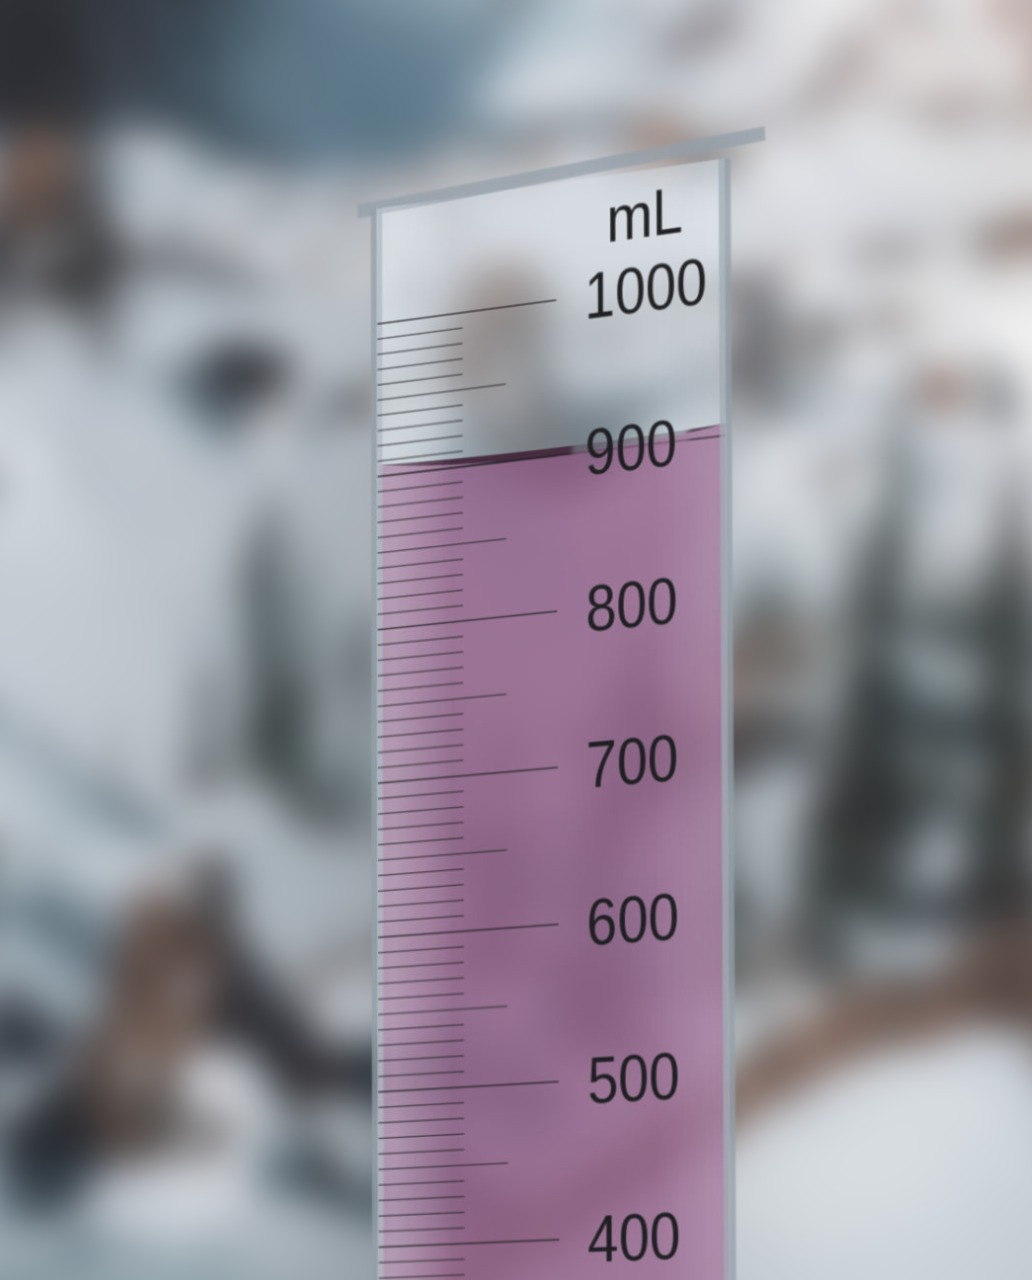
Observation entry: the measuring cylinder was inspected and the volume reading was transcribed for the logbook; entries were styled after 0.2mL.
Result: 900mL
